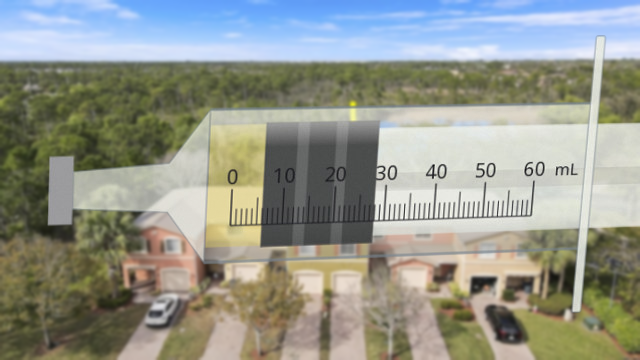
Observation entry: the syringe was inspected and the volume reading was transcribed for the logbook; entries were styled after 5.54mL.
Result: 6mL
